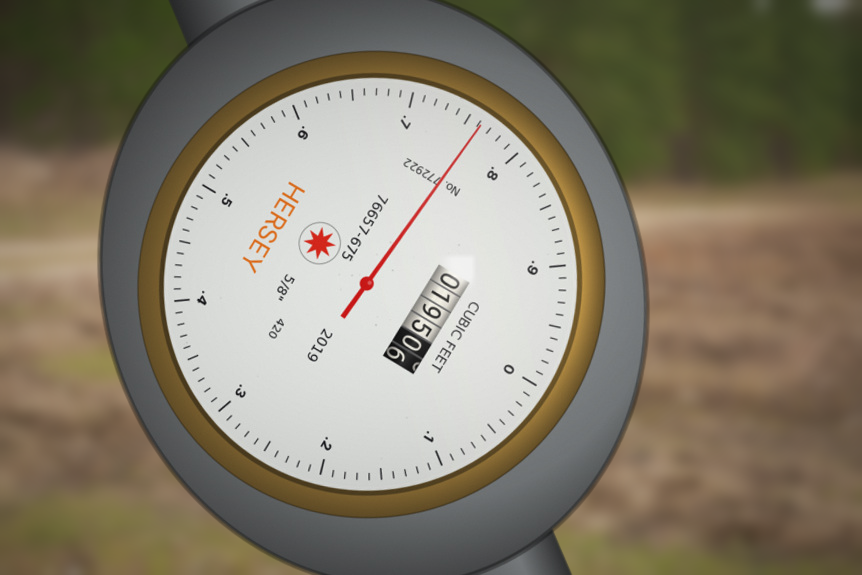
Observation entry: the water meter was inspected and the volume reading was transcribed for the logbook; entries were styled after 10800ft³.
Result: 19505.76ft³
